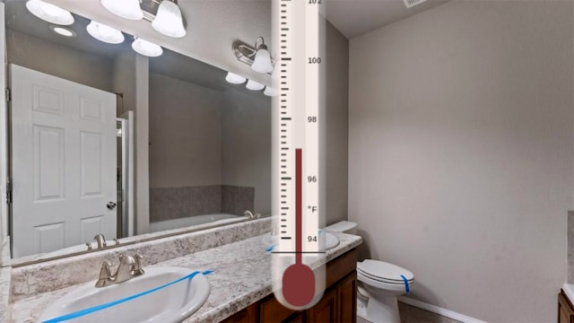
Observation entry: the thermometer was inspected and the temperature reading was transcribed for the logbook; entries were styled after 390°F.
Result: 97°F
